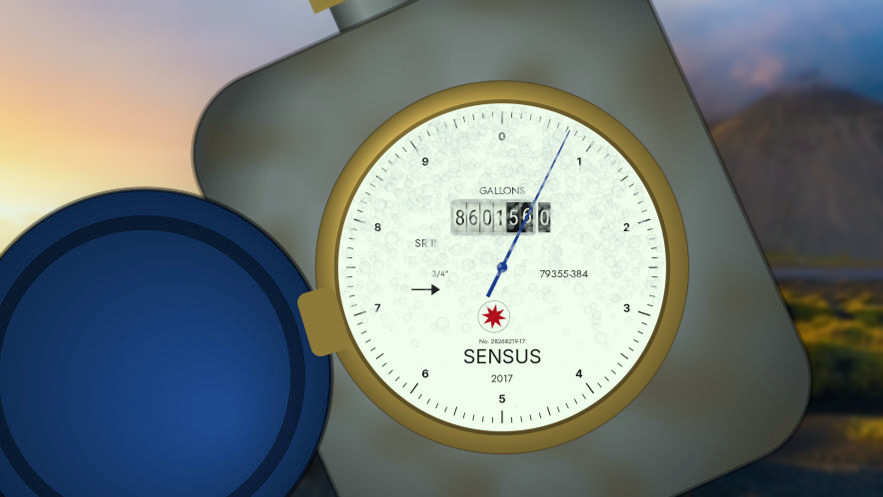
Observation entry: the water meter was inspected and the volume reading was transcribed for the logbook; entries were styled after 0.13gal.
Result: 8601560.7gal
